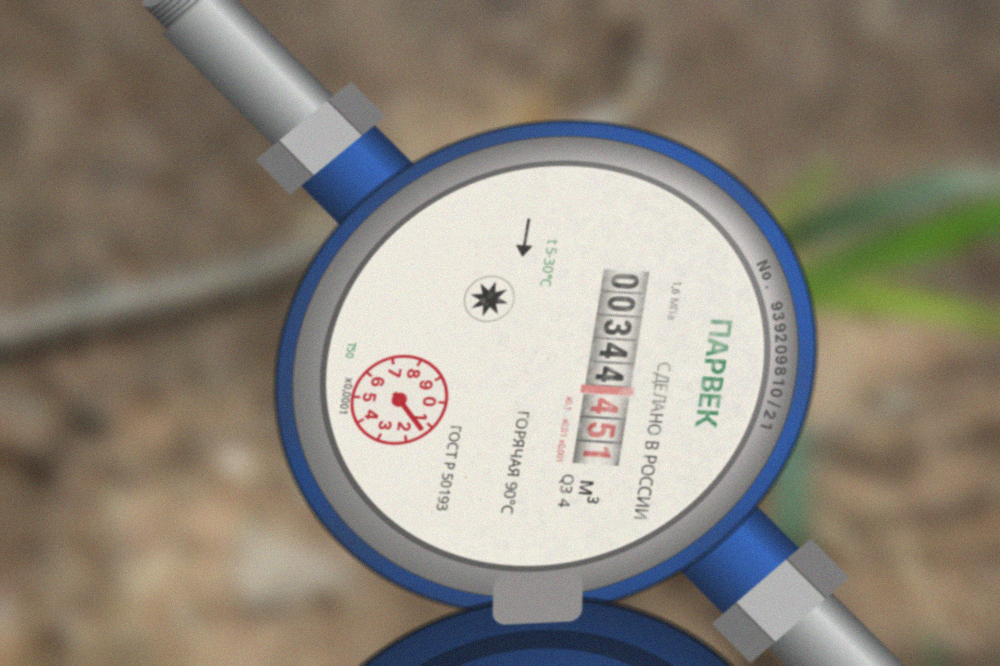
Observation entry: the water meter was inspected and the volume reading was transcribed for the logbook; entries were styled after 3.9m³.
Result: 344.4511m³
